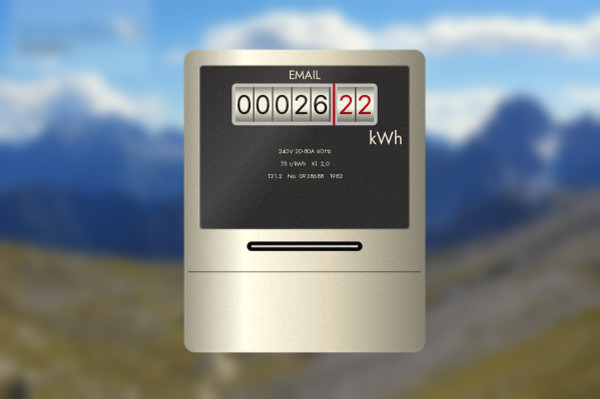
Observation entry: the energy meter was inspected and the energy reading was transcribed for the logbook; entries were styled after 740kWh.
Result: 26.22kWh
